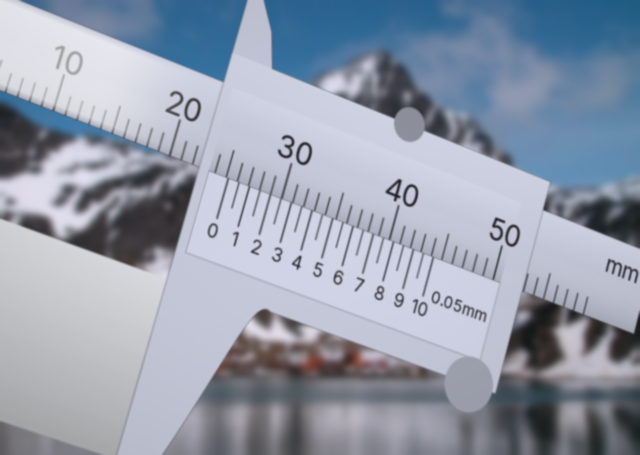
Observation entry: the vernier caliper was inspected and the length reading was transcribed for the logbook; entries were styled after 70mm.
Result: 25.2mm
